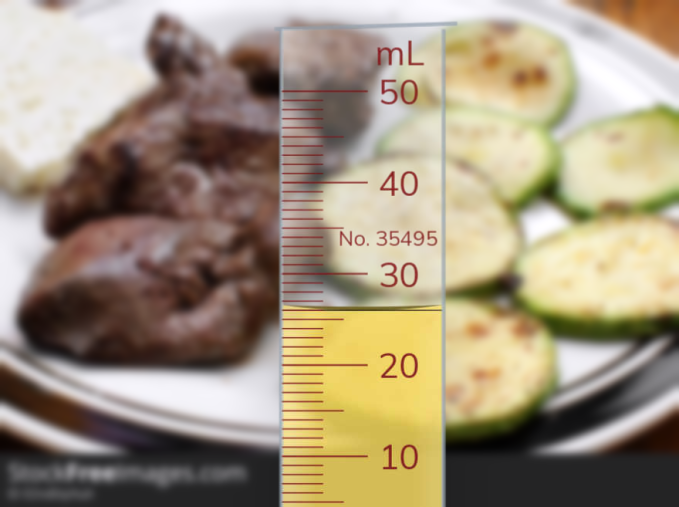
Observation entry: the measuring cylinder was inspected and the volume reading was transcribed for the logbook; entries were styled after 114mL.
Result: 26mL
